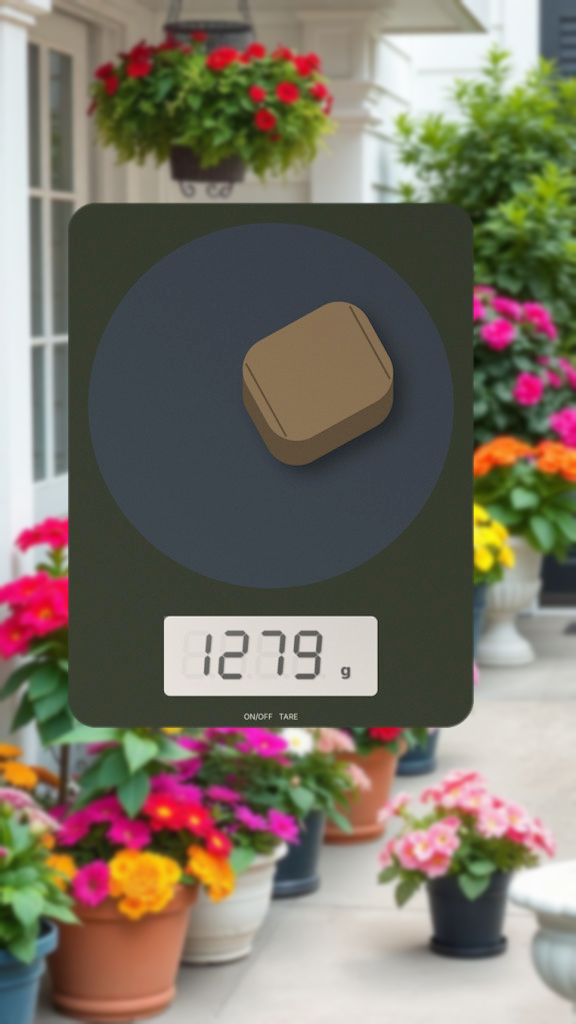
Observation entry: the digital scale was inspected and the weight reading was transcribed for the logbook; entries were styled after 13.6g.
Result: 1279g
